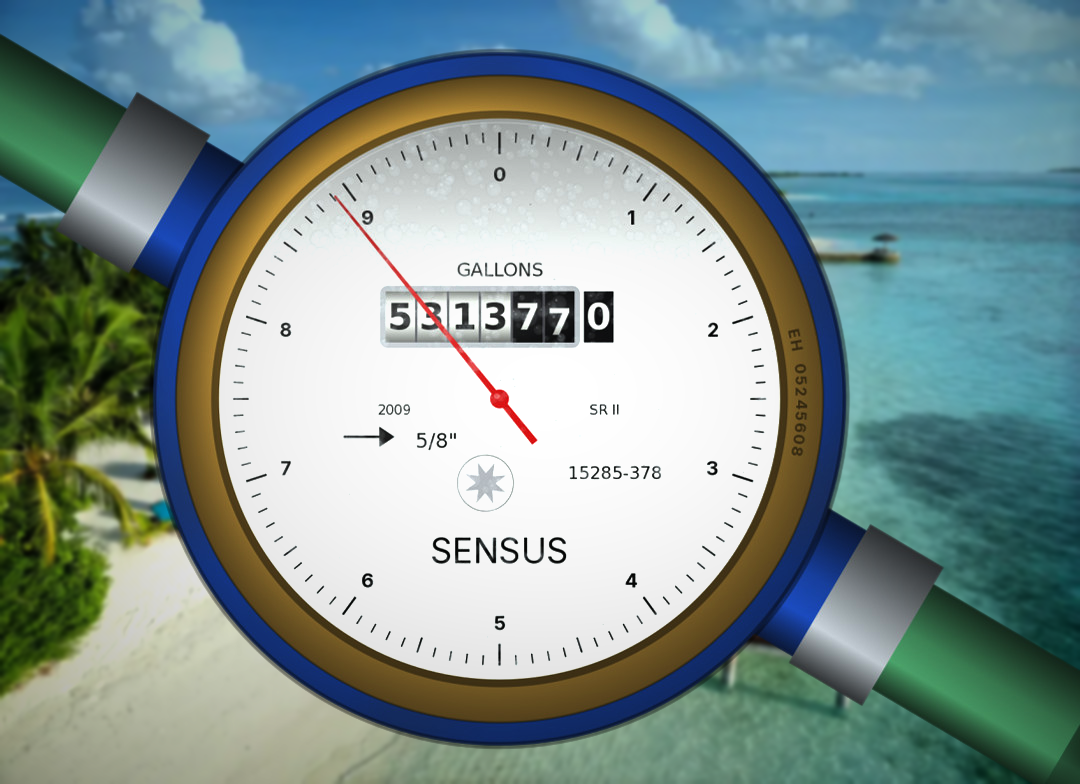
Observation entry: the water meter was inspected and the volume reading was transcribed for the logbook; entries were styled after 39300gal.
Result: 5313768.9gal
